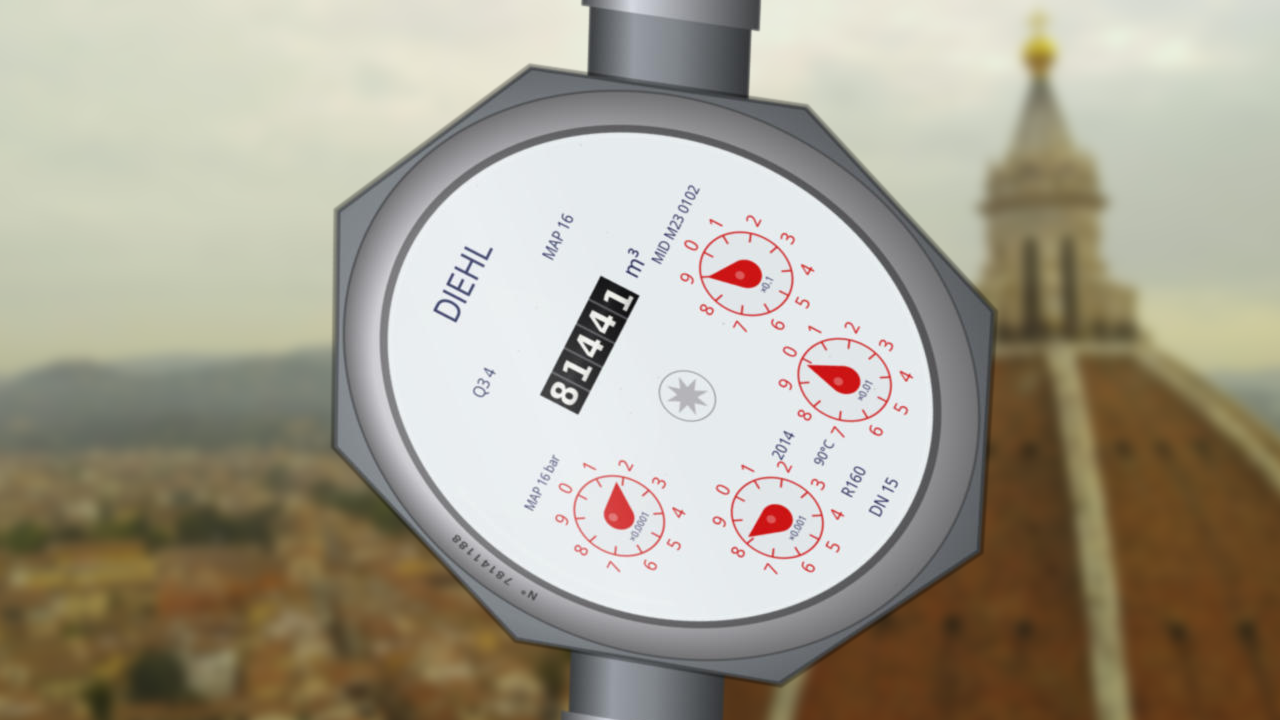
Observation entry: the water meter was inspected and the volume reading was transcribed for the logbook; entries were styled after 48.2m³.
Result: 81440.8981m³
